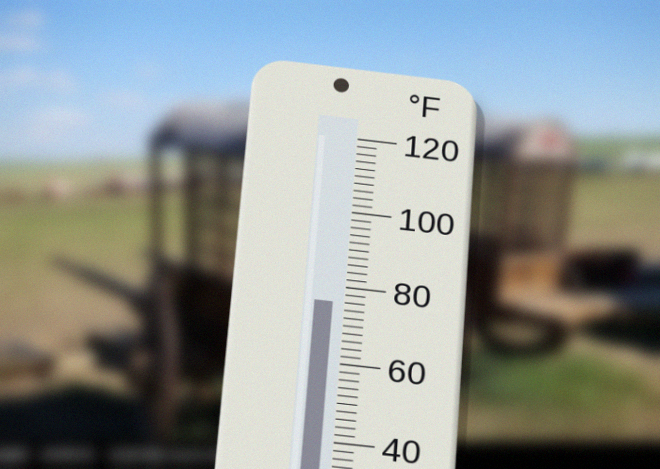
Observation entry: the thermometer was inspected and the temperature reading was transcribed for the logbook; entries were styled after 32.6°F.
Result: 76°F
